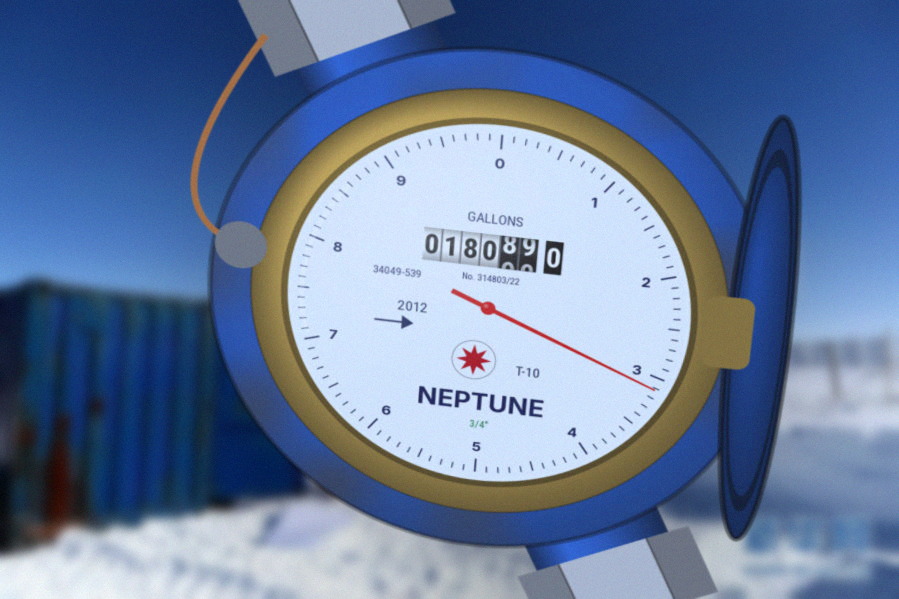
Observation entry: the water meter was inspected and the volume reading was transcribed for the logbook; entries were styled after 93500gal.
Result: 180893.1gal
